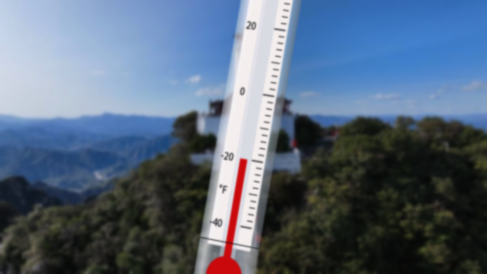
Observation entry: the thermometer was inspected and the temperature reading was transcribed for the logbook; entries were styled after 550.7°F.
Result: -20°F
